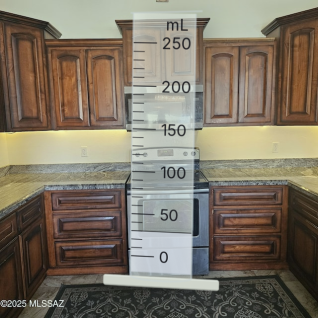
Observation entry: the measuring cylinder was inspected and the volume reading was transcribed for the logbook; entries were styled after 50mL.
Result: 30mL
